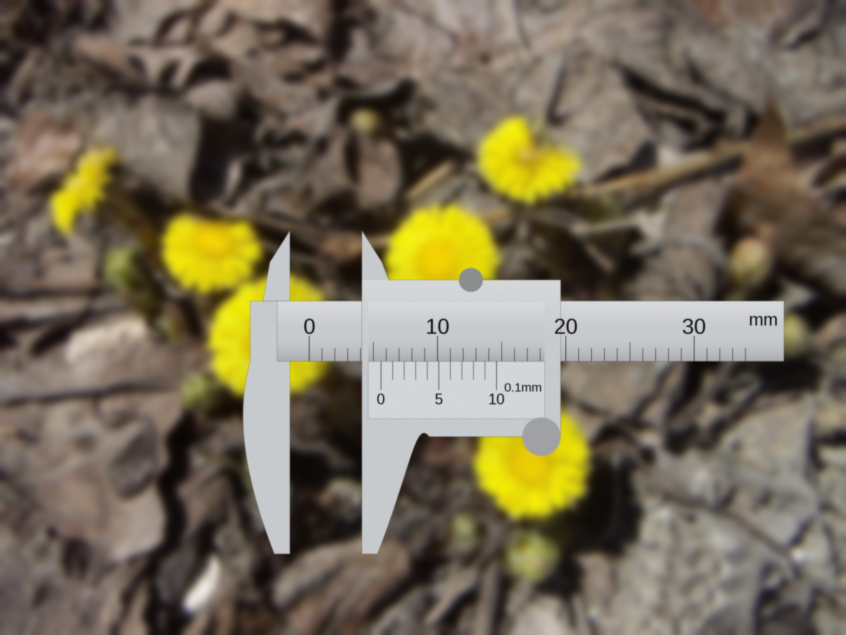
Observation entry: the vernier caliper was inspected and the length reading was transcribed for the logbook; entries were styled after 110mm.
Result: 5.6mm
